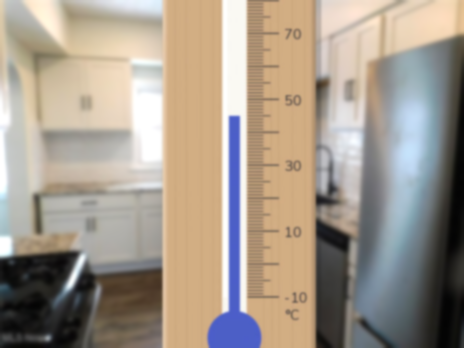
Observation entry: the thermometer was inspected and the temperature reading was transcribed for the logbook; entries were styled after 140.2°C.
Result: 45°C
